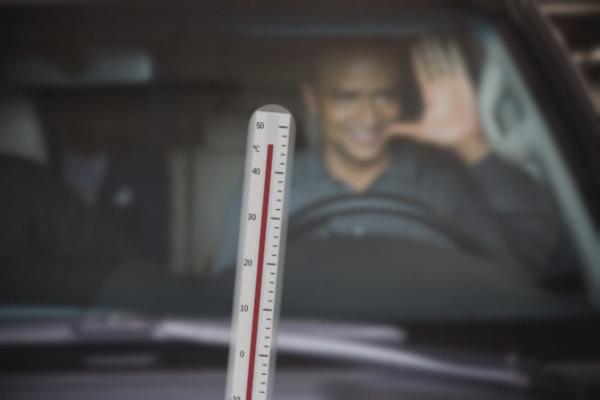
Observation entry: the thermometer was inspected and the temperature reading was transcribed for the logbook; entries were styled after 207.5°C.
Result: 46°C
